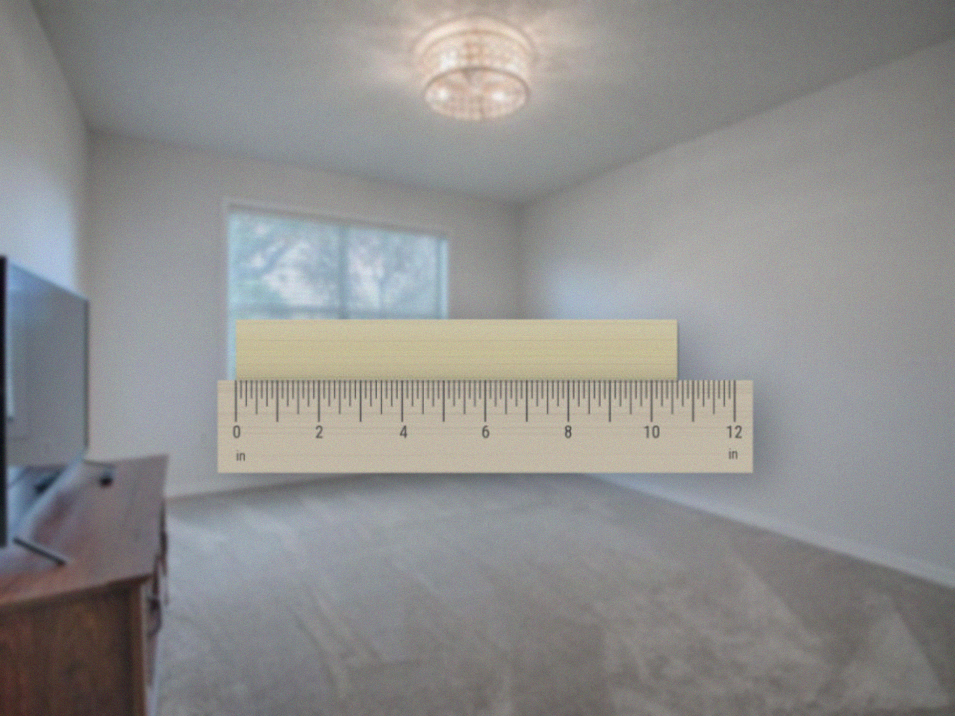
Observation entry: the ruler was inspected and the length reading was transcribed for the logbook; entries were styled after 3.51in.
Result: 10.625in
